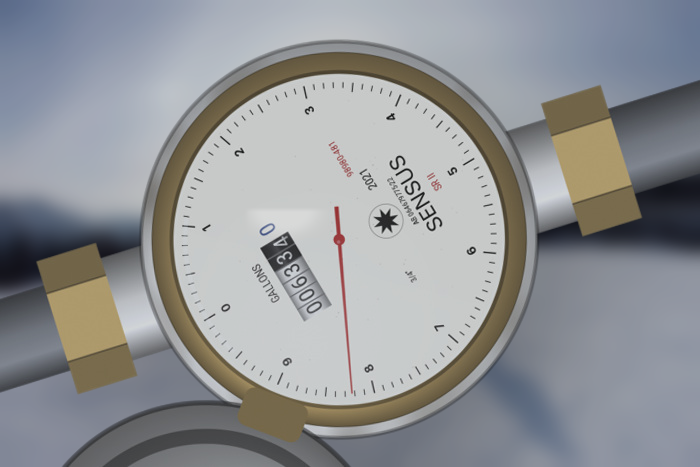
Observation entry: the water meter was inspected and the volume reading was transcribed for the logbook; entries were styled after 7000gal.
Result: 63338.2gal
